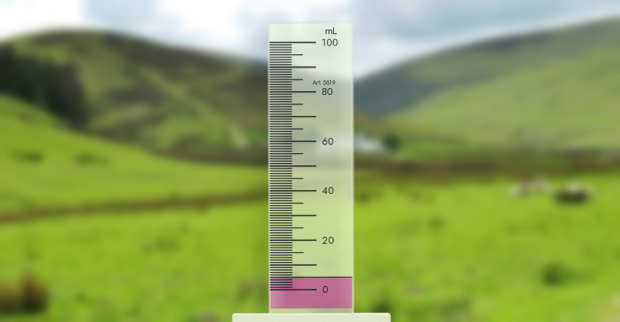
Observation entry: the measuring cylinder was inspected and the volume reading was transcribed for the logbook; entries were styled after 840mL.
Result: 5mL
